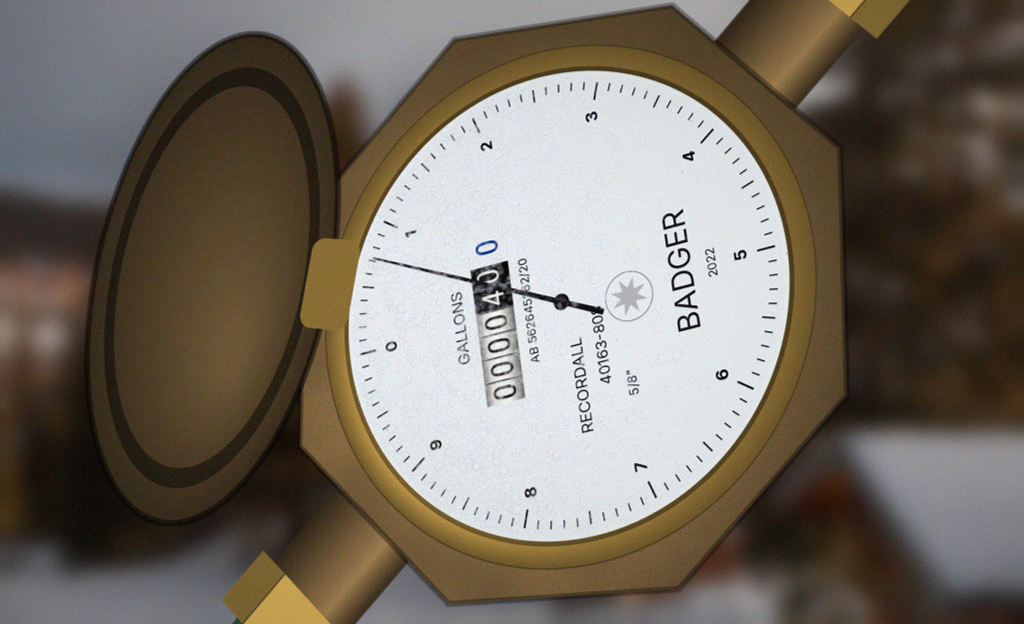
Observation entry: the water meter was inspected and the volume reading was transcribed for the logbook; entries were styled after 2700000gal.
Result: 400.7gal
